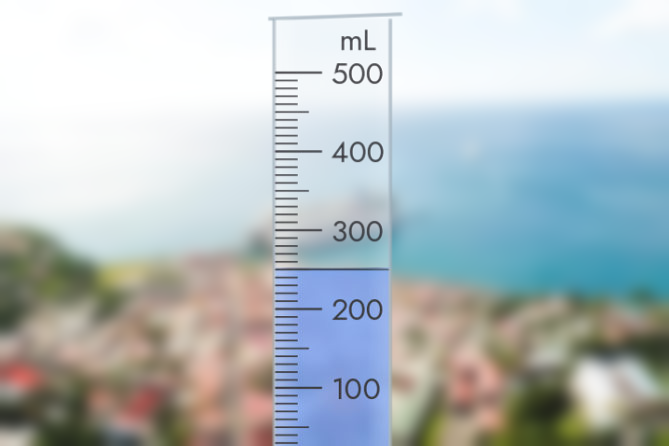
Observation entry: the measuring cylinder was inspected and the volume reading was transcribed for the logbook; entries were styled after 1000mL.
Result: 250mL
